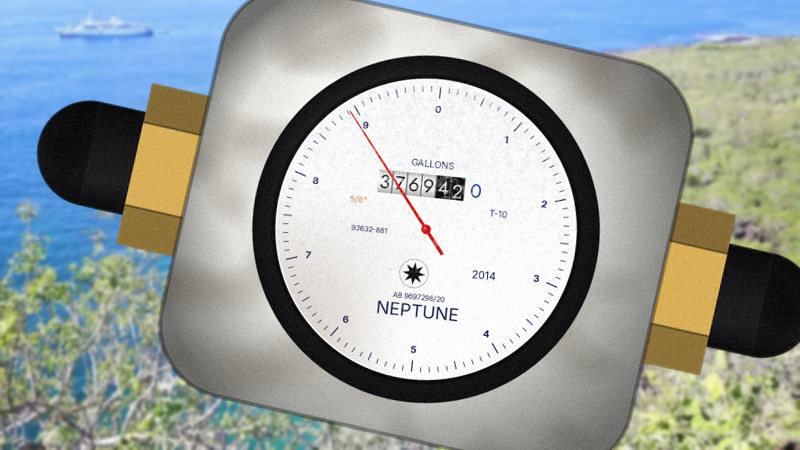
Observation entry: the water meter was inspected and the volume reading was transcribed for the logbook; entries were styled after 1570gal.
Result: 3769418.9gal
